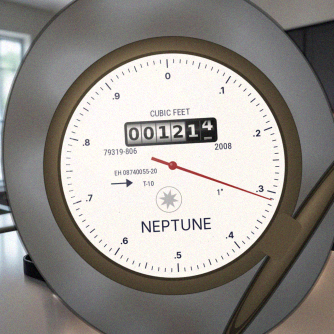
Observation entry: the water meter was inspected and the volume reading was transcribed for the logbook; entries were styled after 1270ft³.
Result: 1214.31ft³
